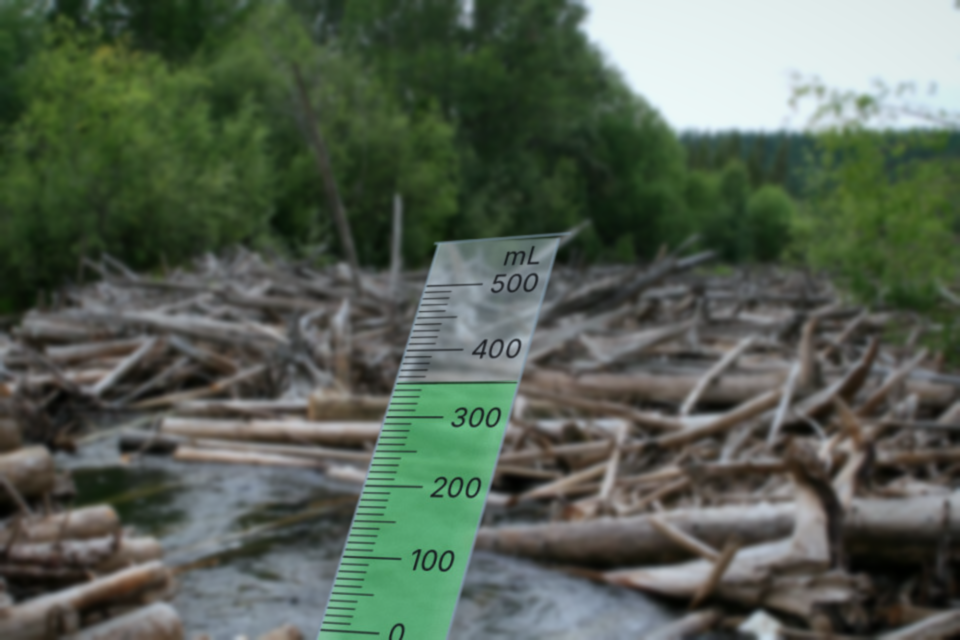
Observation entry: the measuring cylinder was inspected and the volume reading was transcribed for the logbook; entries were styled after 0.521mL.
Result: 350mL
